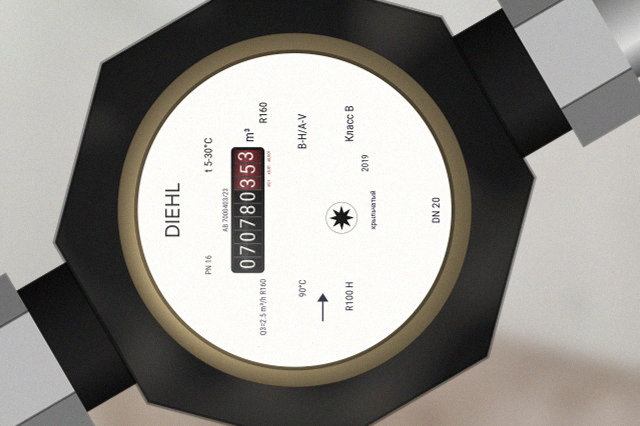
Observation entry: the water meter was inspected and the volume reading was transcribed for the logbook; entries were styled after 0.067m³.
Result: 70780.353m³
